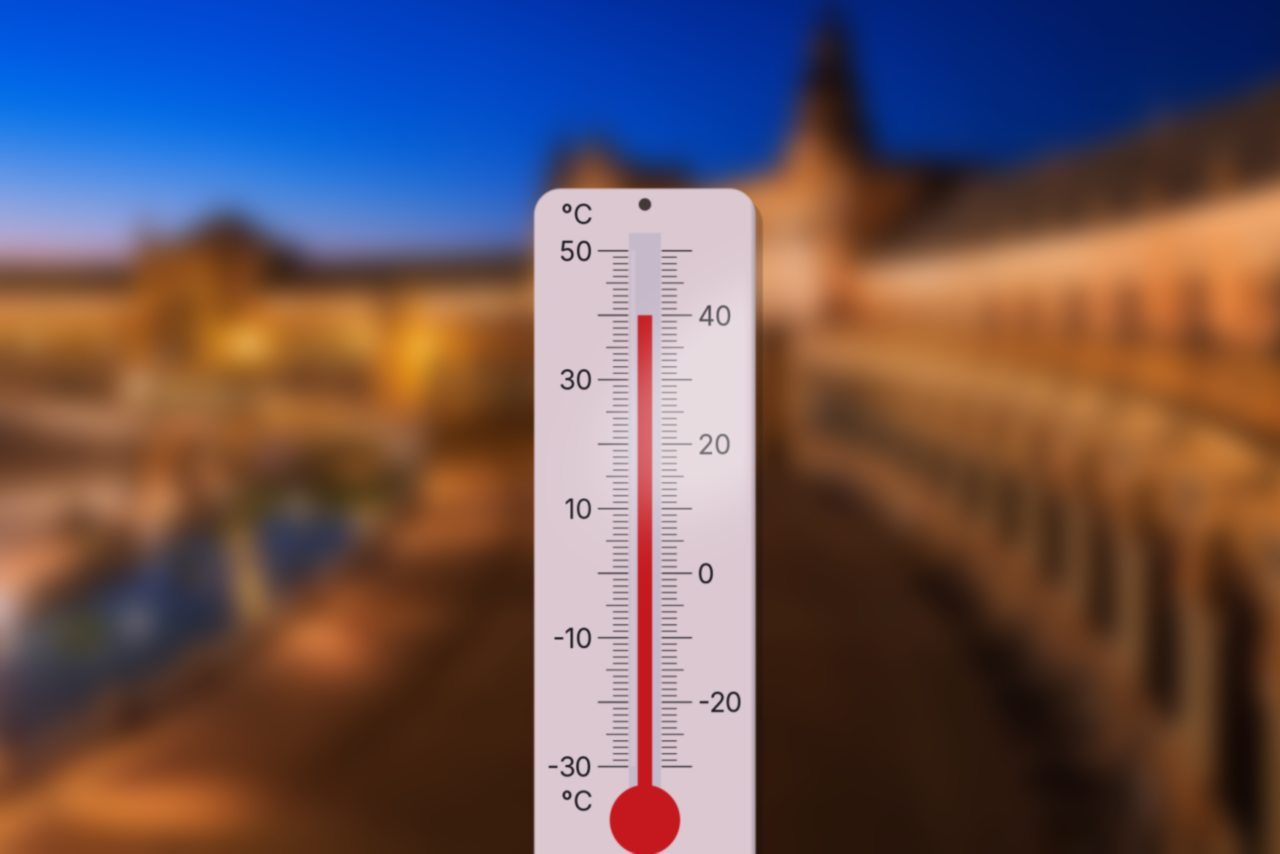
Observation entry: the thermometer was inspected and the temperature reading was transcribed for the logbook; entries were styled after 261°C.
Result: 40°C
